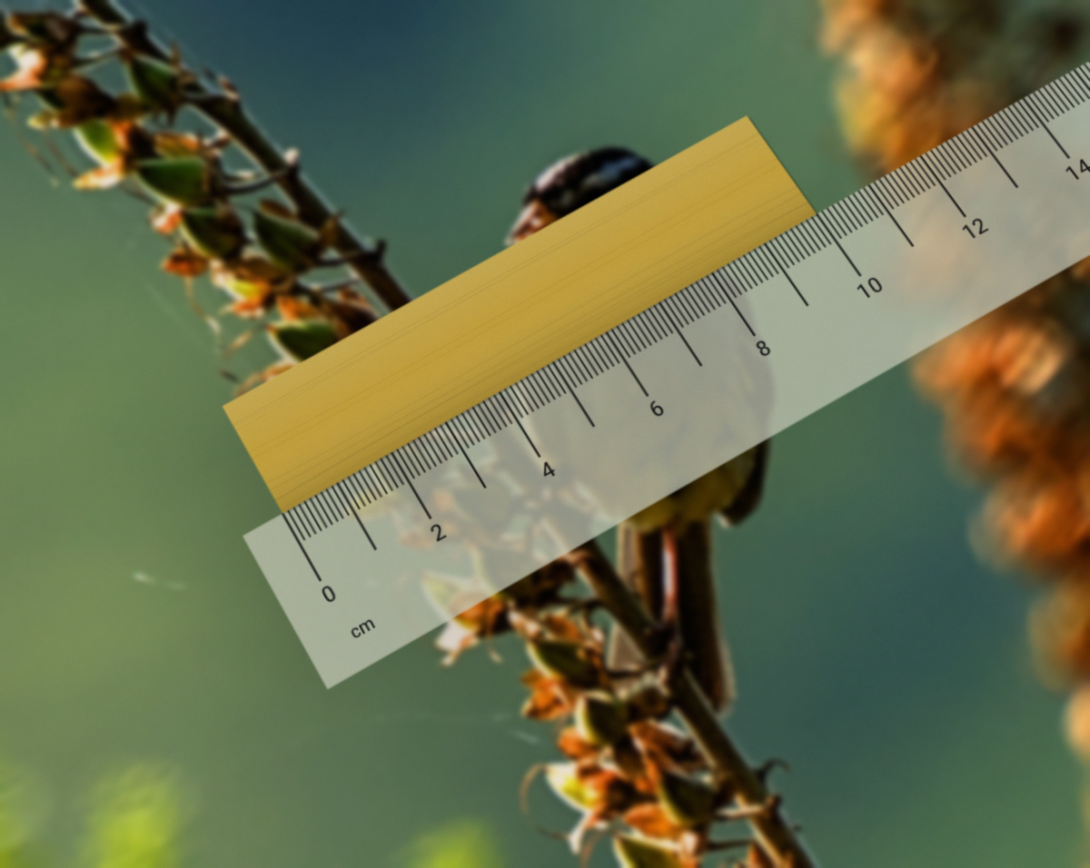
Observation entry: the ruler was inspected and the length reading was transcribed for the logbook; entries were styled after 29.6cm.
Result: 10cm
